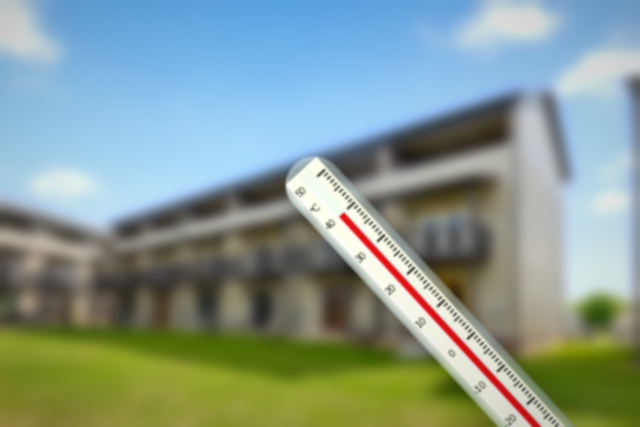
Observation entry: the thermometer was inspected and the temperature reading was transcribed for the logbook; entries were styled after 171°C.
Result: 40°C
